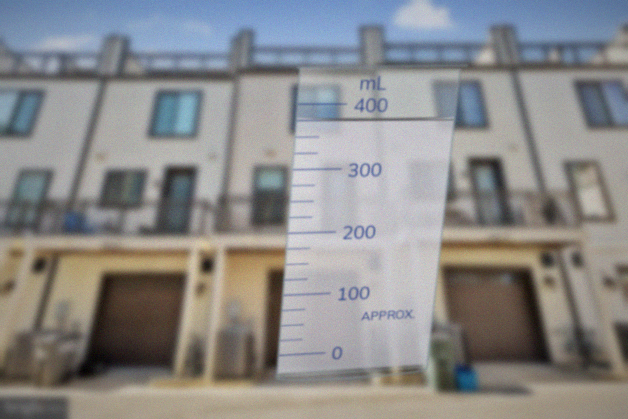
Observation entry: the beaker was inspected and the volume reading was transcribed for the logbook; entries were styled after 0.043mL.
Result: 375mL
